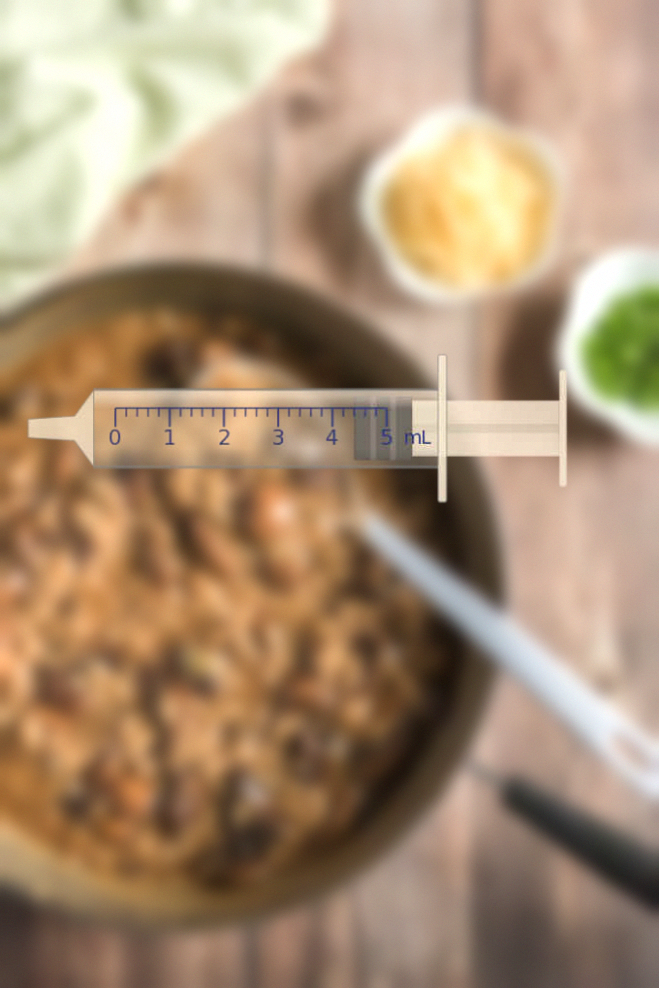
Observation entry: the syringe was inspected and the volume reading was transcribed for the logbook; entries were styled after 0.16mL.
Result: 4.4mL
